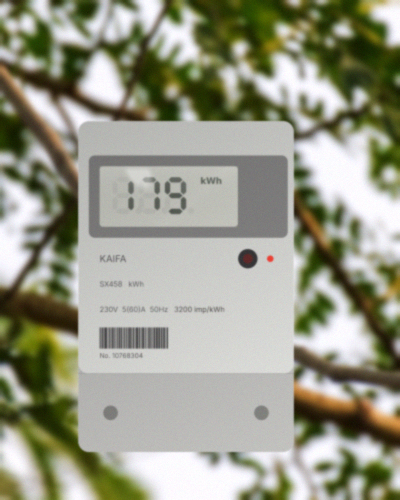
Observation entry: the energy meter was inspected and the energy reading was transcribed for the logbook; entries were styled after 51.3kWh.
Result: 179kWh
